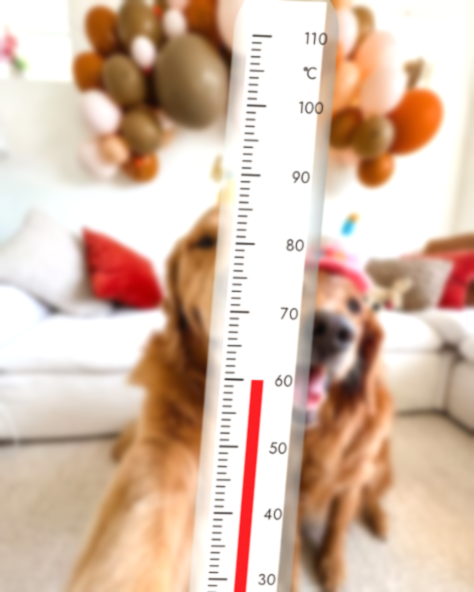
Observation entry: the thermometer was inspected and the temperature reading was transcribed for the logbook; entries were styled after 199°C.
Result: 60°C
